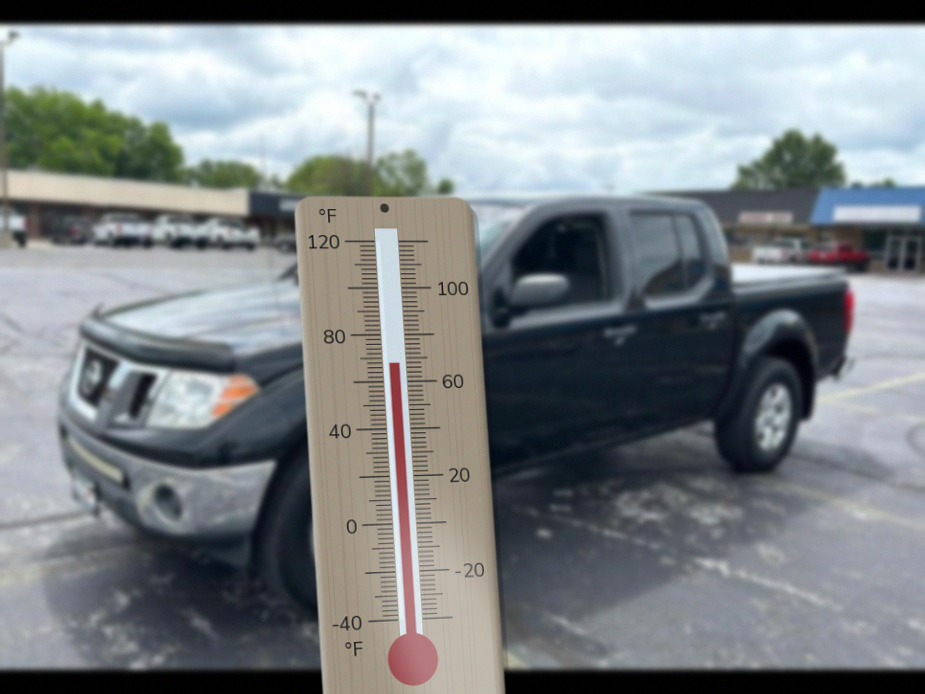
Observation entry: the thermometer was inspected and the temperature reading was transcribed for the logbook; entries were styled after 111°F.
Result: 68°F
